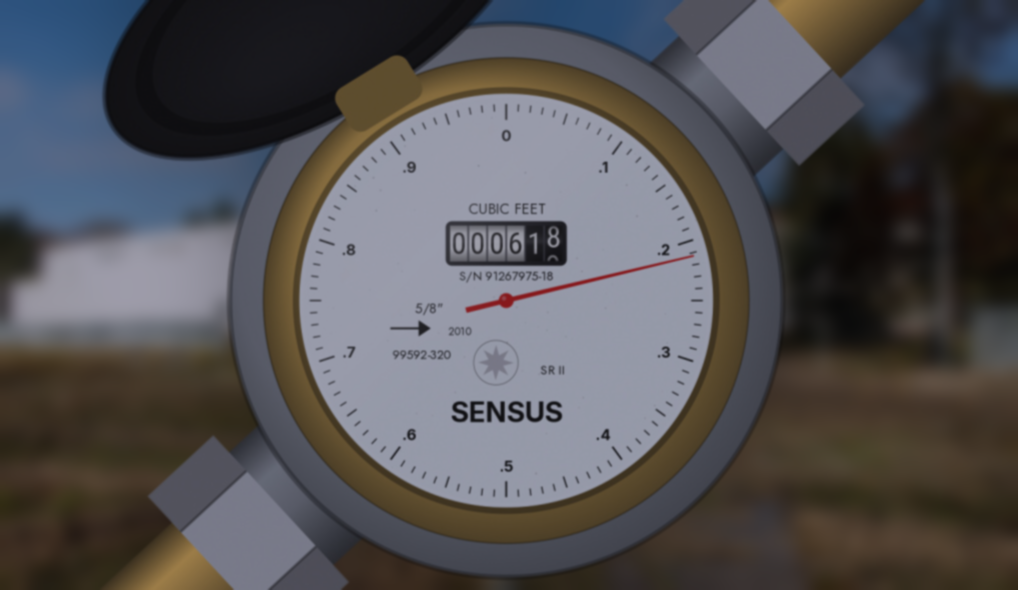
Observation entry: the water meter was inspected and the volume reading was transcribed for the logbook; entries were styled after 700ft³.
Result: 618.21ft³
